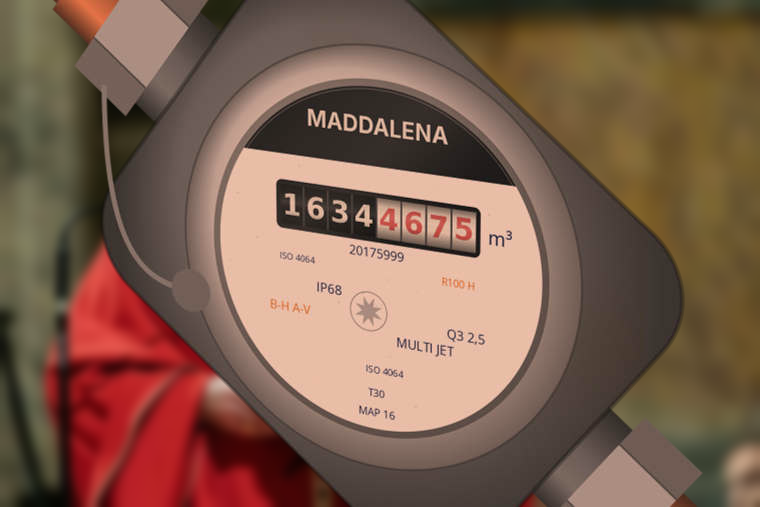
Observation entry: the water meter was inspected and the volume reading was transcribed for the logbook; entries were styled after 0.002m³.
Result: 1634.4675m³
